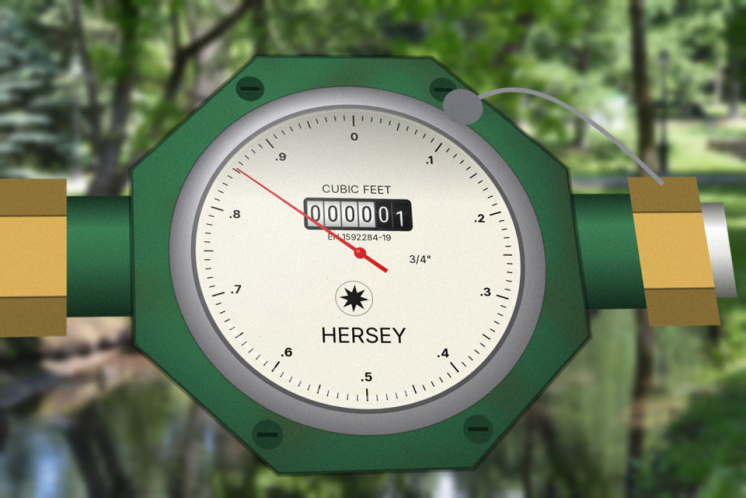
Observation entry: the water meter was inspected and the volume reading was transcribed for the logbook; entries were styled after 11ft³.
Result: 0.85ft³
